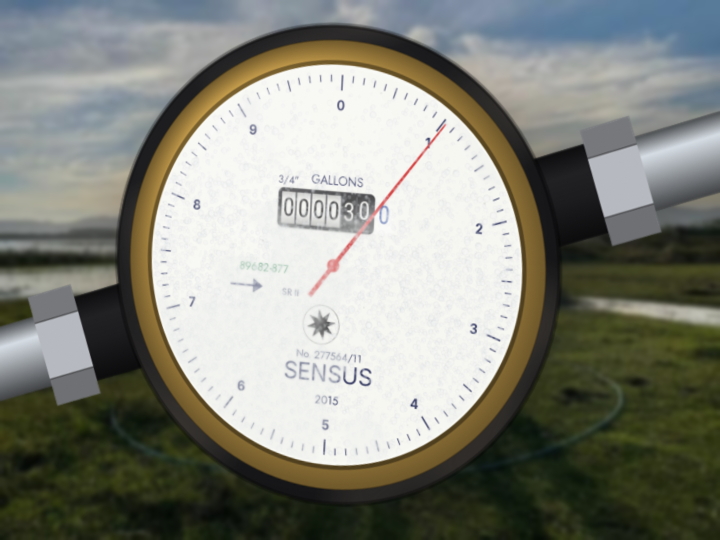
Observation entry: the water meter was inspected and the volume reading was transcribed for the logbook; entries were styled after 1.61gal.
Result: 301.0gal
